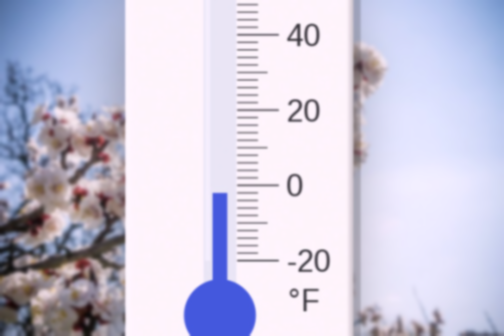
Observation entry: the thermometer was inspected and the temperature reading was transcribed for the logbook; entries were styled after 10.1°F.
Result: -2°F
